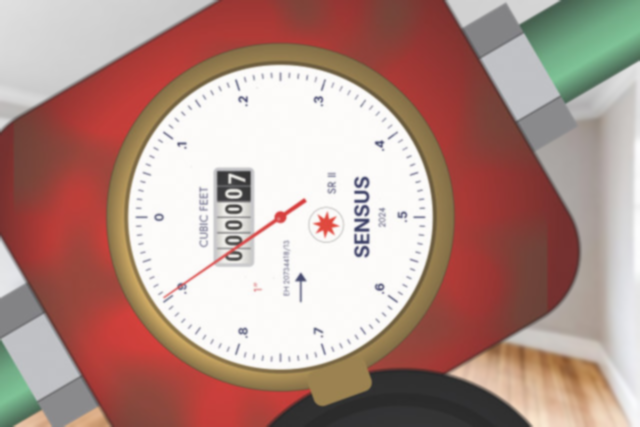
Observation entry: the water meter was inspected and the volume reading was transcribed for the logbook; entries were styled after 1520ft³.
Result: 6.90ft³
